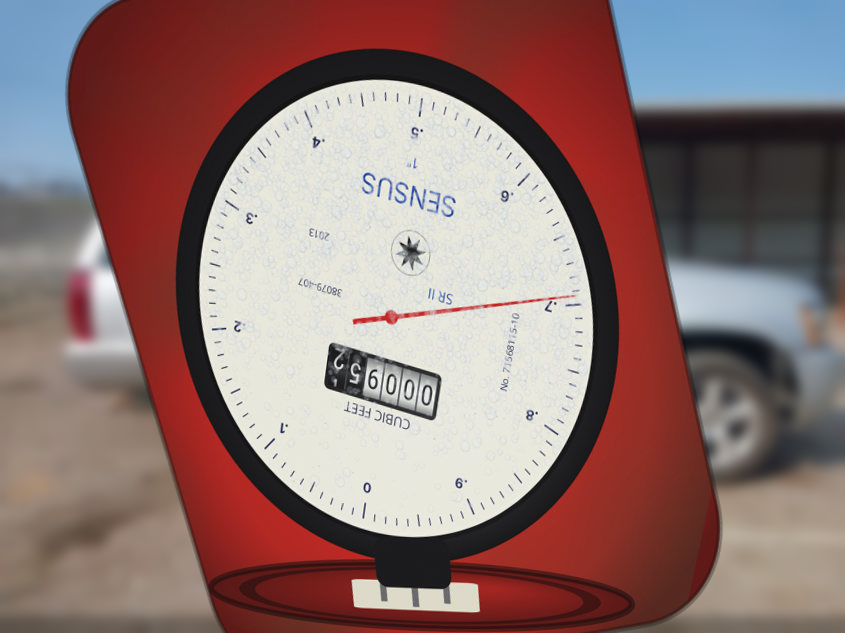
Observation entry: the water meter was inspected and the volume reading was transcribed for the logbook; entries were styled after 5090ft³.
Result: 951.69ft³
